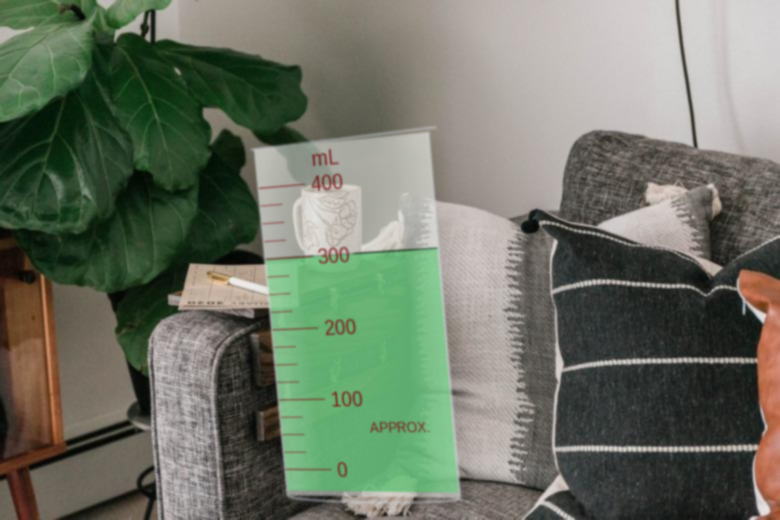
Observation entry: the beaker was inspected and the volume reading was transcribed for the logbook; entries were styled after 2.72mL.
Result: 300mL
